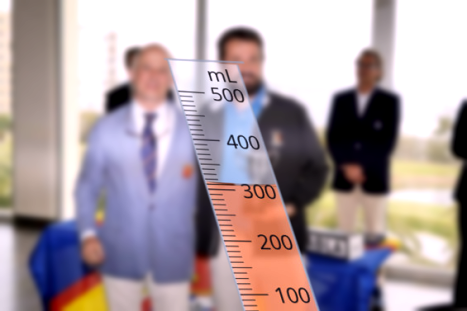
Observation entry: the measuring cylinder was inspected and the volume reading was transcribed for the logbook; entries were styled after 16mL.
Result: 310mL
